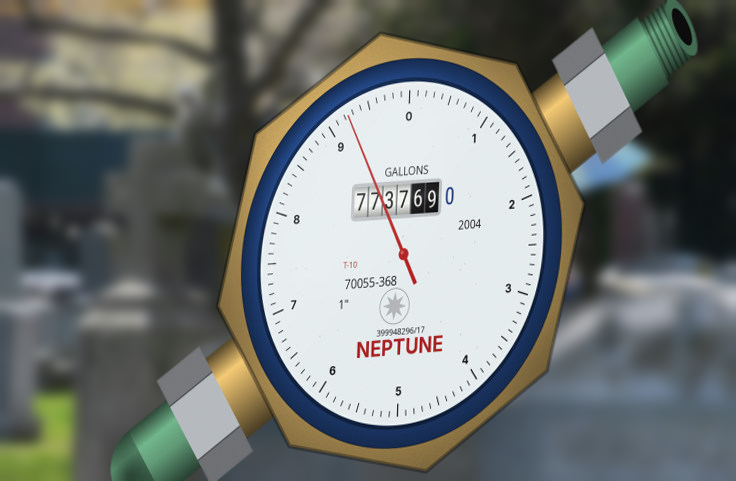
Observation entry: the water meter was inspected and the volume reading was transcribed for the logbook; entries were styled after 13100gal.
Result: 7737689.2gal
